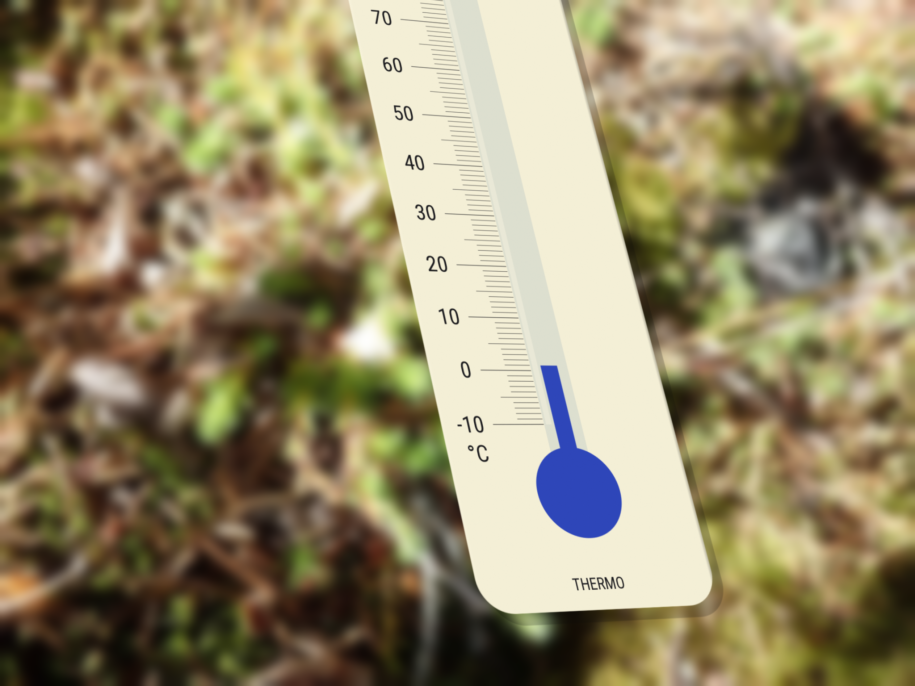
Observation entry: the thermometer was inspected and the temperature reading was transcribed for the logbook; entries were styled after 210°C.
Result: 1°C
